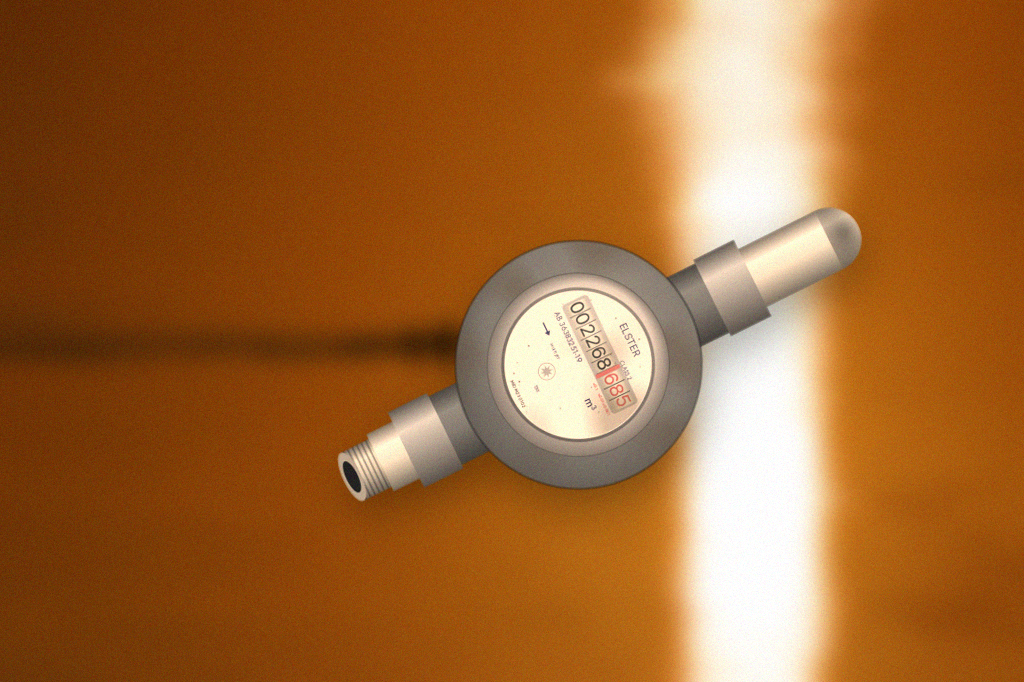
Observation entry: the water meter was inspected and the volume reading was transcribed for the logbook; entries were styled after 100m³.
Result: 2268.685m³
